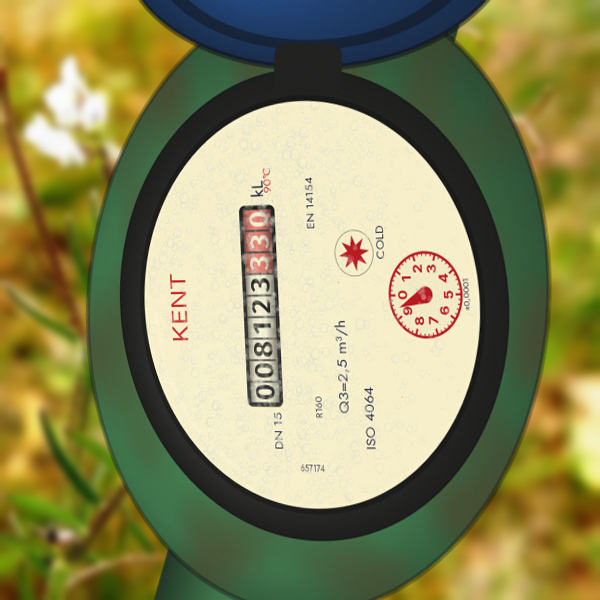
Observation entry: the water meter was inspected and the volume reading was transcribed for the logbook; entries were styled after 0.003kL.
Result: 8123.3299kL
